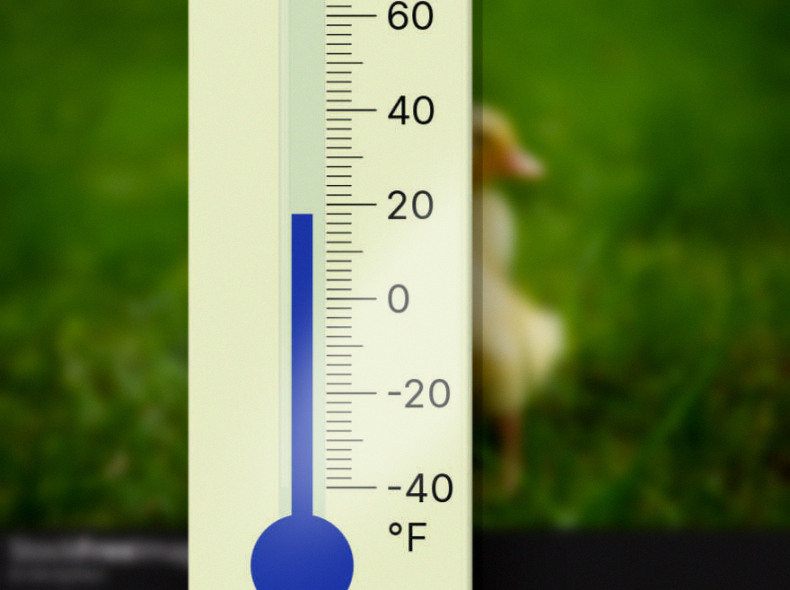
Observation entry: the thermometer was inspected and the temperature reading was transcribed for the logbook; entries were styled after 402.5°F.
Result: 18°F
